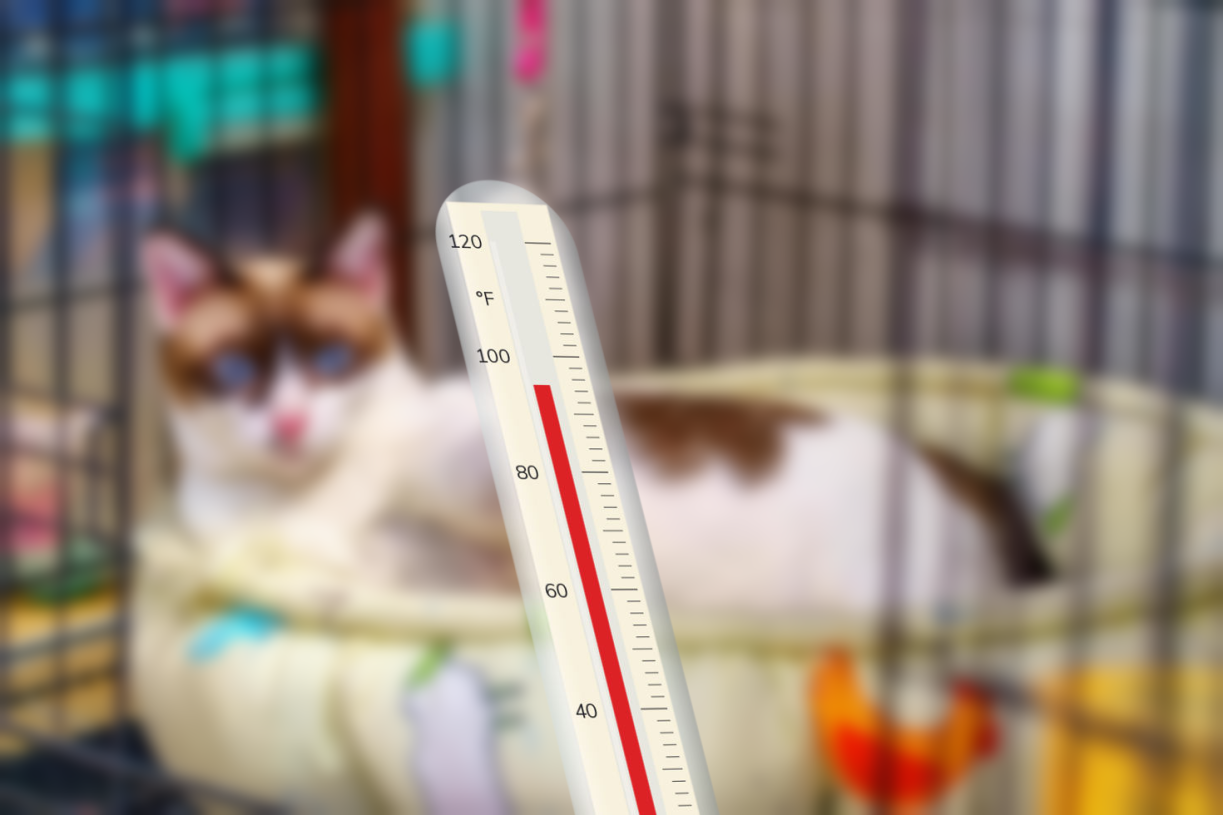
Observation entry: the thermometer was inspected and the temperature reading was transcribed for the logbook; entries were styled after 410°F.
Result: 95°F
